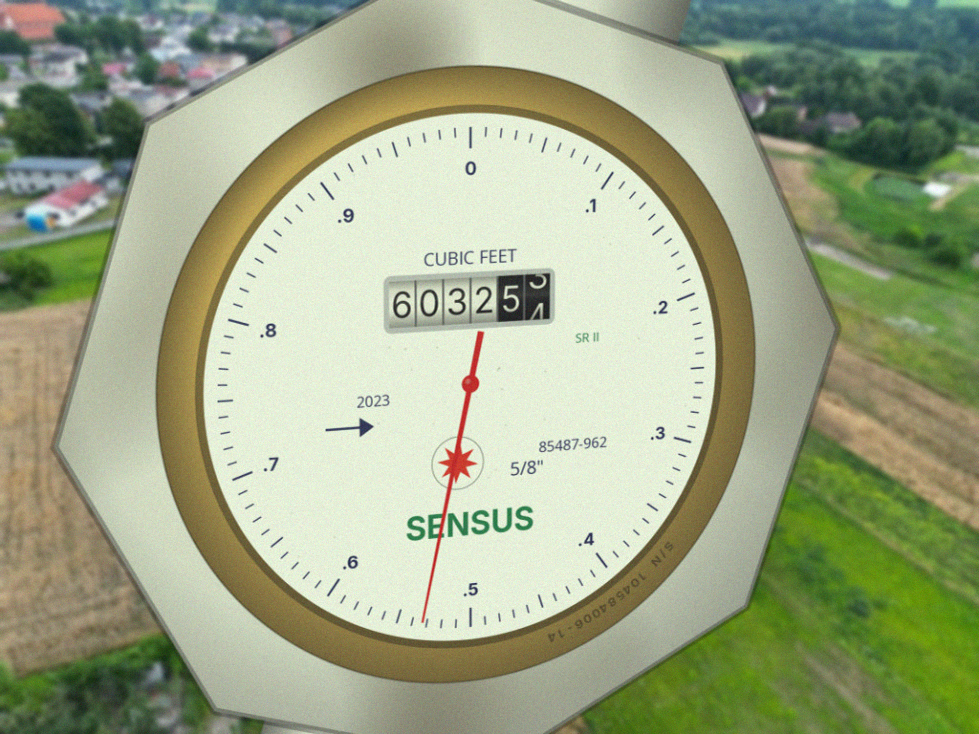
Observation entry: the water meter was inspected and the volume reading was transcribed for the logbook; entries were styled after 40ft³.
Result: 603253.53ft³
